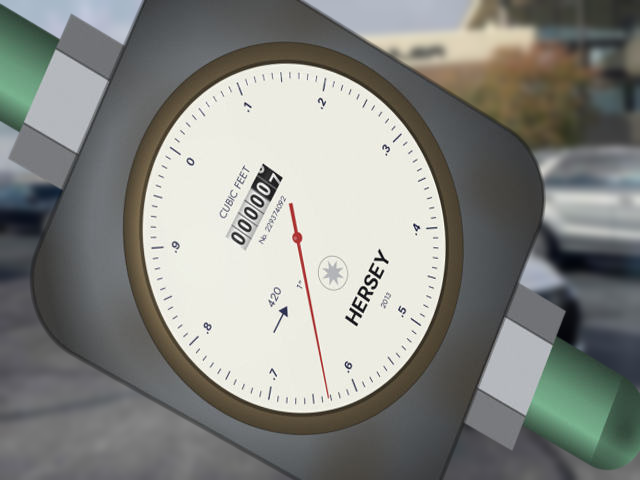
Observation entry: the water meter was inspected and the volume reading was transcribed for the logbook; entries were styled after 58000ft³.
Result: 6.63ft³
